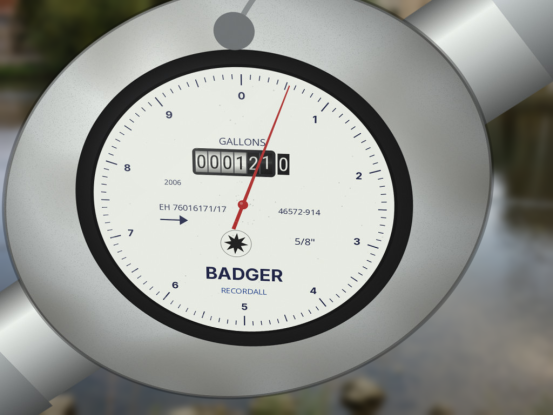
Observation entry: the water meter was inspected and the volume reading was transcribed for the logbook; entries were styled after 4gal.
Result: 1210.5gal
